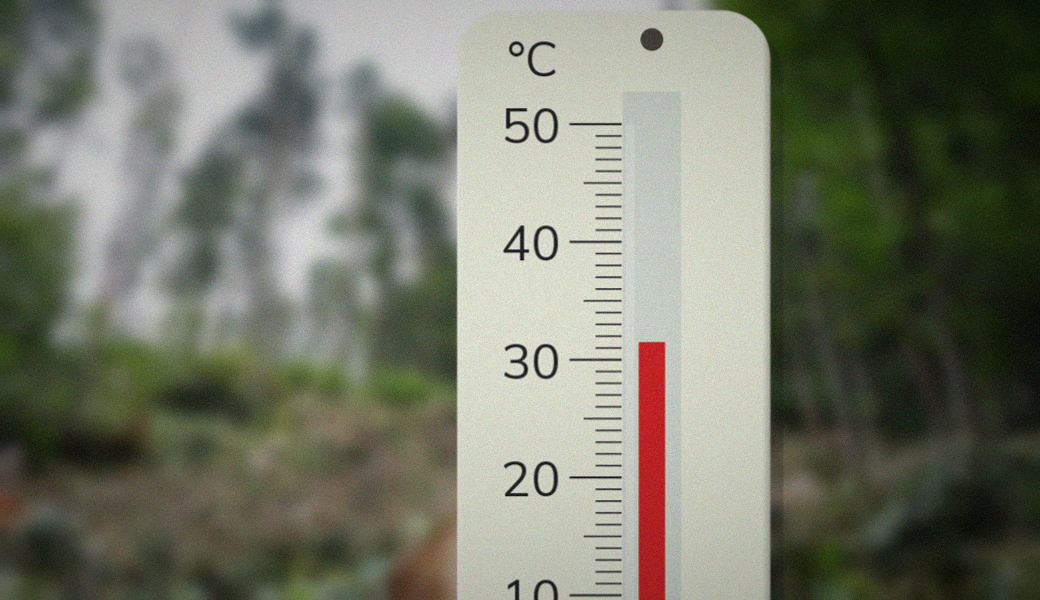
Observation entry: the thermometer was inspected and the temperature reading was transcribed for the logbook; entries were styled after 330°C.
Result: 31.5°C
